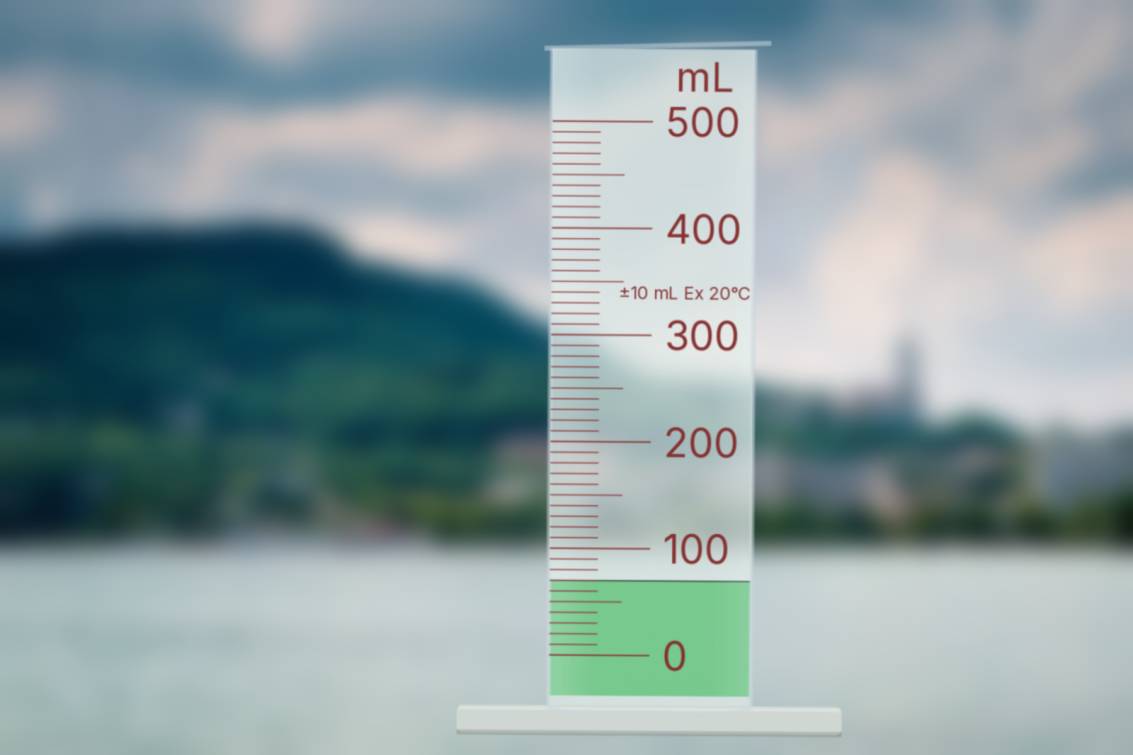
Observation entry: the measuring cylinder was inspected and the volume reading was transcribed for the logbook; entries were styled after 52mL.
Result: 70mL
